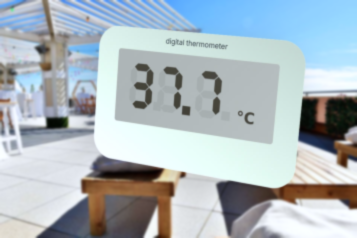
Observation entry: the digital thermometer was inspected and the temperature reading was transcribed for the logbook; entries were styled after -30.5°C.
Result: 37.7°C
